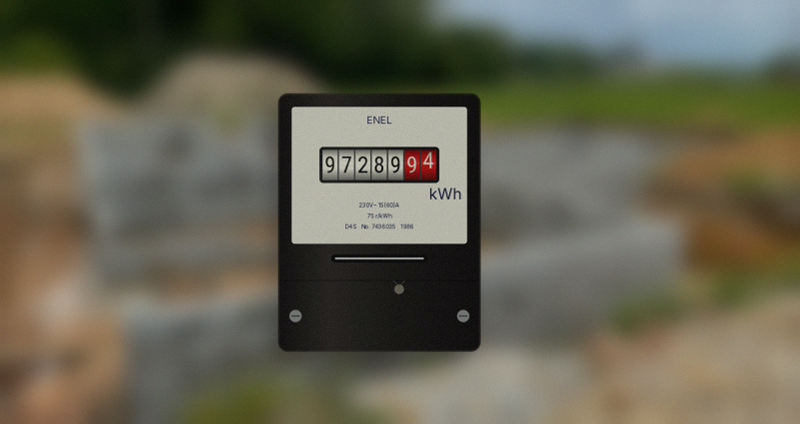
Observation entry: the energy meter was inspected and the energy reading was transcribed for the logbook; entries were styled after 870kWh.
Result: 97289.94kWh
